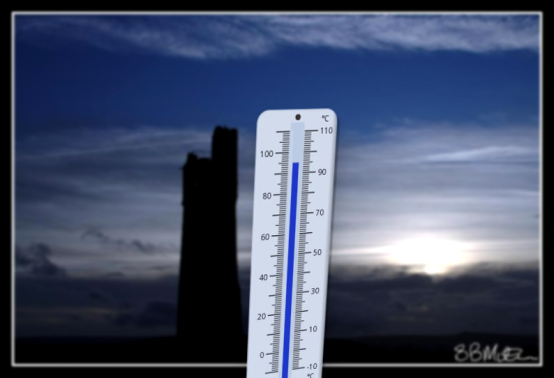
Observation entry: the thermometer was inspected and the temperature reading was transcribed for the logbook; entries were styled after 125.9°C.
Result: 95°C
